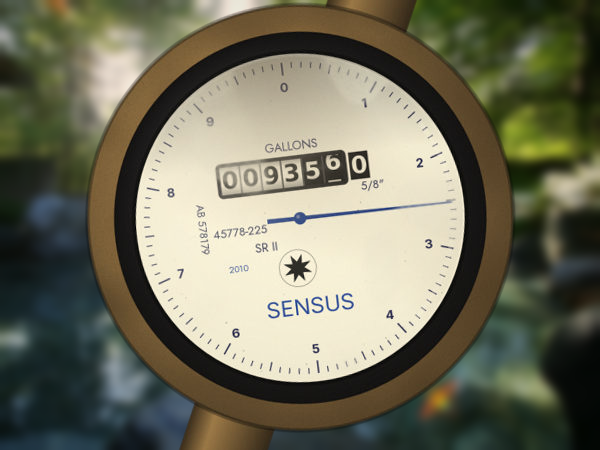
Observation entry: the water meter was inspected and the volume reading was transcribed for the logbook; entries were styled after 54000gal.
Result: 93562.5gal
